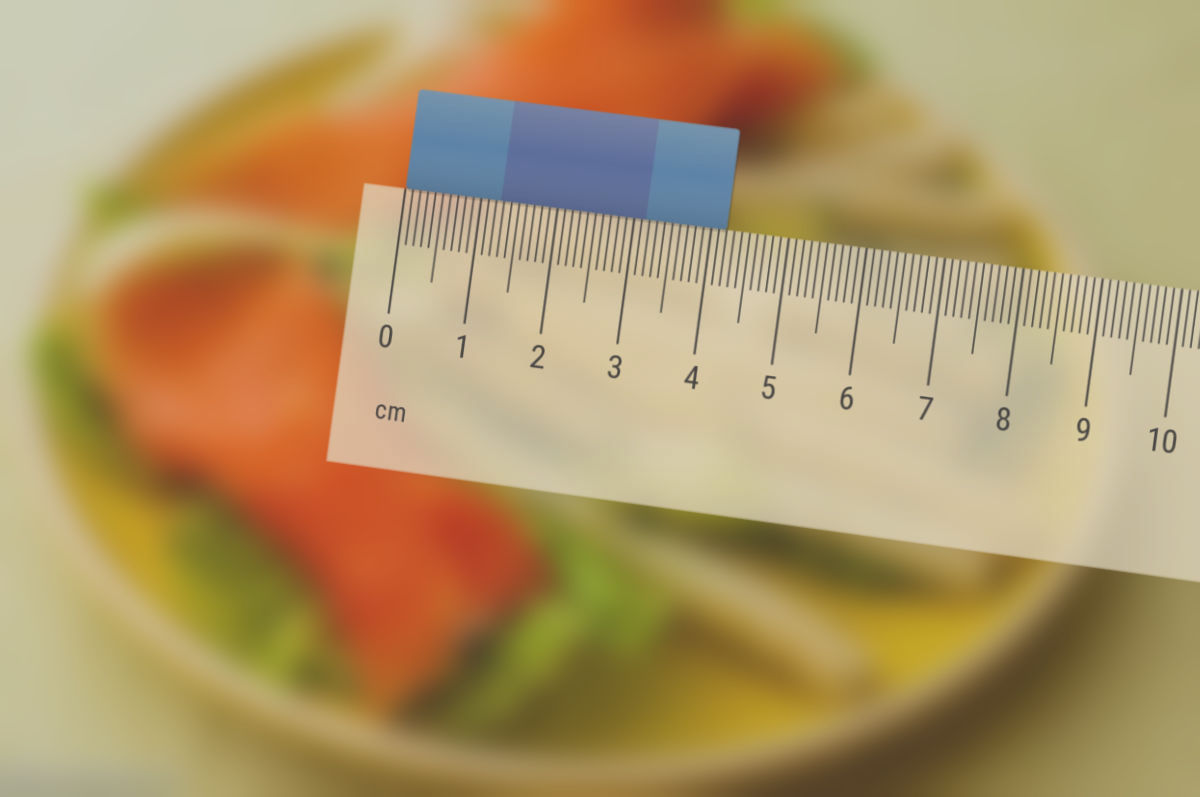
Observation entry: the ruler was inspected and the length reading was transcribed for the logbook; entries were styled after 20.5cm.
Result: 4.2cm
